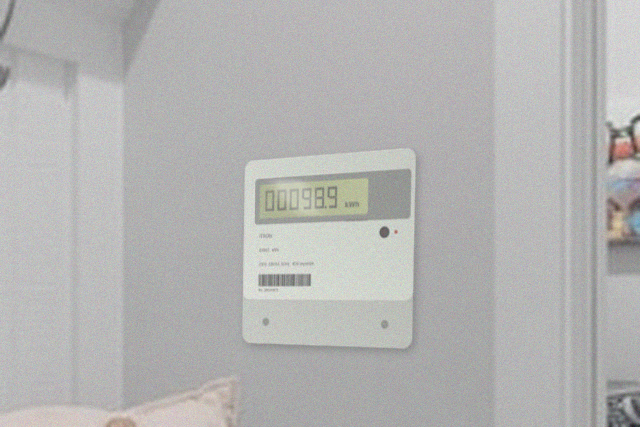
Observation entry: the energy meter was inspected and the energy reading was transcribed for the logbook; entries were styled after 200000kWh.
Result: 98.9kWh
